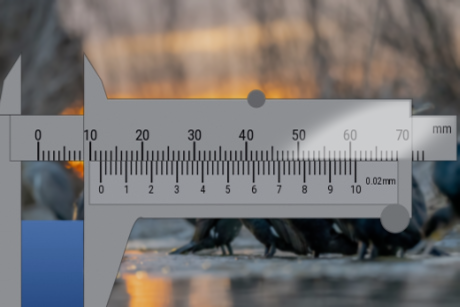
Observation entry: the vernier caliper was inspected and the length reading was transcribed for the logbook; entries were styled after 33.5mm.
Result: 12.0mm
